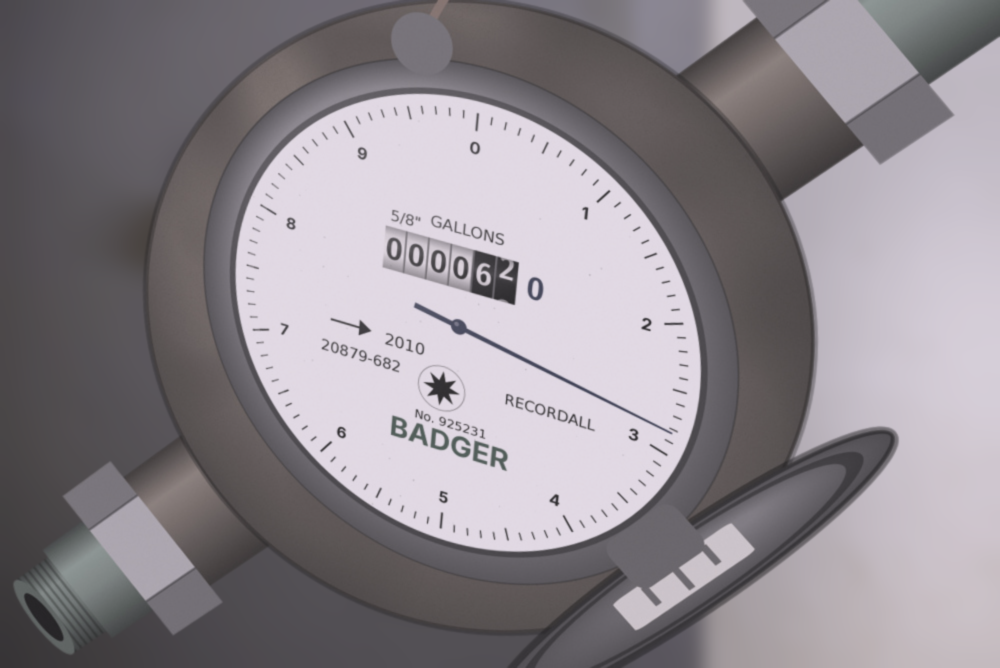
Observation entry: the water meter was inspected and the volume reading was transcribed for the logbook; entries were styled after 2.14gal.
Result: 622.8gal
